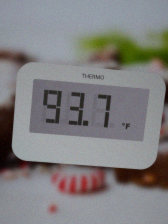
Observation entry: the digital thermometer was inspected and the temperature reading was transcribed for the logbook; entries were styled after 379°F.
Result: 93.7°F
